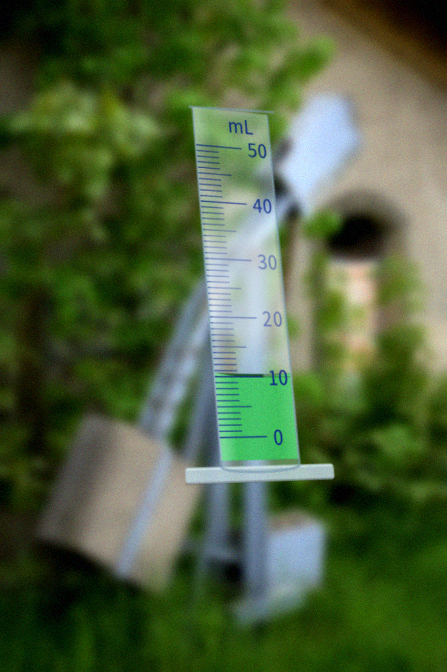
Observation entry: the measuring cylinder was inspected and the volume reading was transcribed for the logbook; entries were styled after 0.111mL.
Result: 10mL
